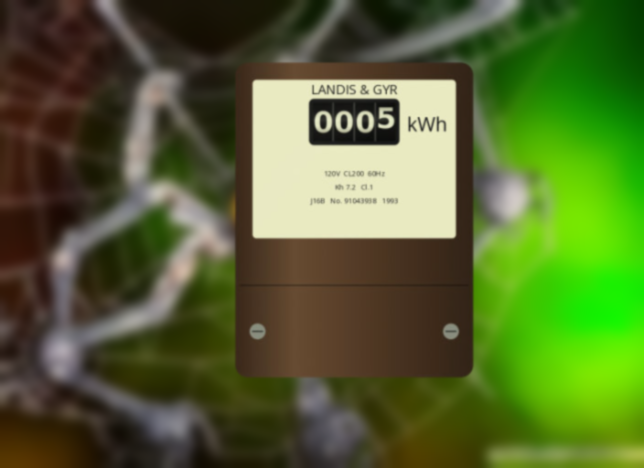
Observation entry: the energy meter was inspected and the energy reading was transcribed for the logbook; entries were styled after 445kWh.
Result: 5kWh
